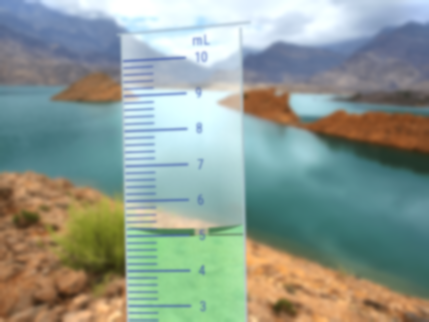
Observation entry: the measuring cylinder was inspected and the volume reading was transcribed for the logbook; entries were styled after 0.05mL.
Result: 5mL
